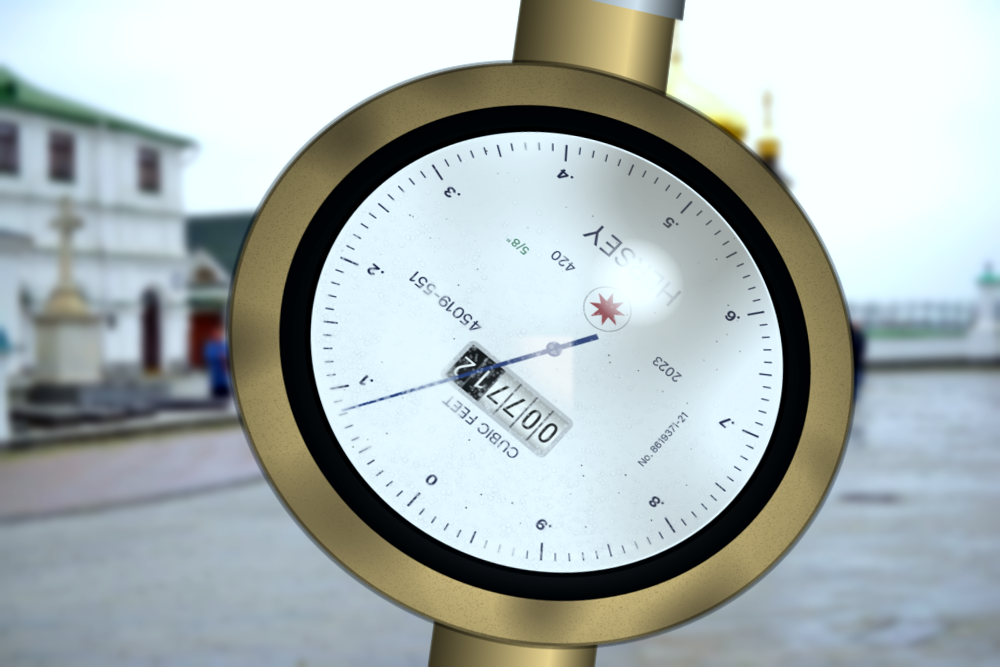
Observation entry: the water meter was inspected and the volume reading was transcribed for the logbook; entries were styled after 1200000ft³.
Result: 7712.08ft³
